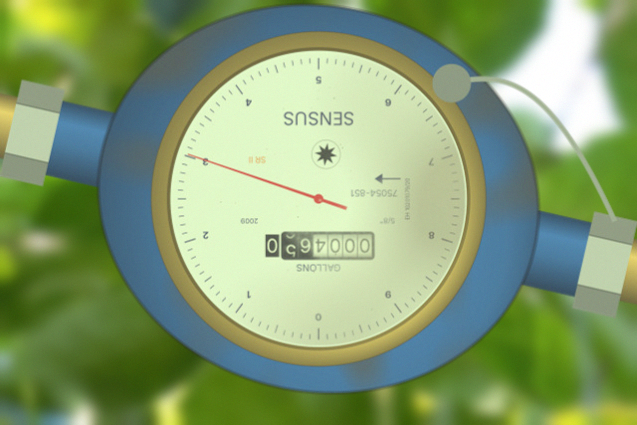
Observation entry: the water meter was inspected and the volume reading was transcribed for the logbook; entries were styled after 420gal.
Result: 4653.0gal
